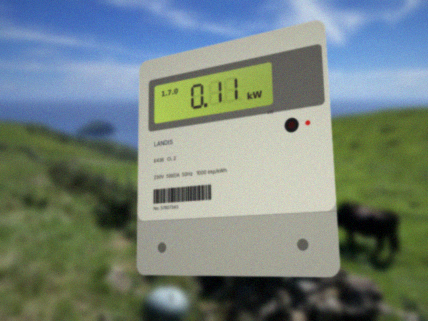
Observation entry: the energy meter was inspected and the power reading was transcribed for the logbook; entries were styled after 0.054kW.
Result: 0.11kW
